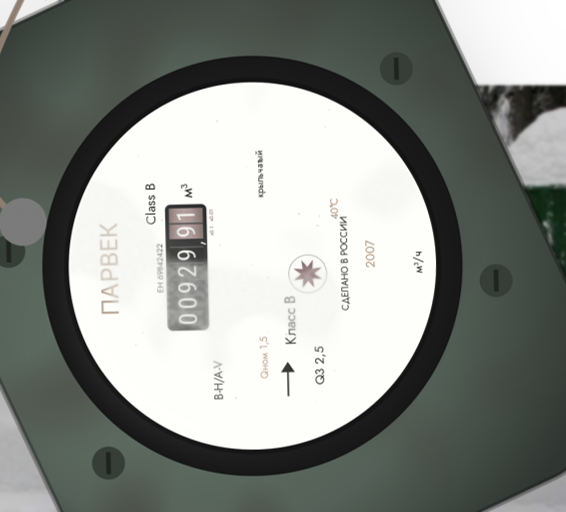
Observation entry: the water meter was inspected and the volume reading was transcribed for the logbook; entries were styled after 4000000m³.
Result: 929.91m³
